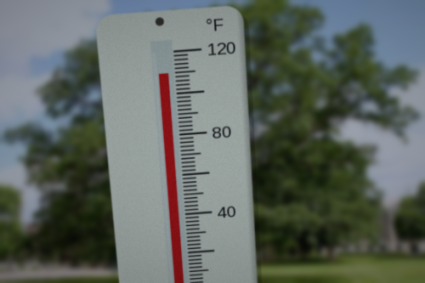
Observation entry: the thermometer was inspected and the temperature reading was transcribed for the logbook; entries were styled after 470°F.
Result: 110°F
